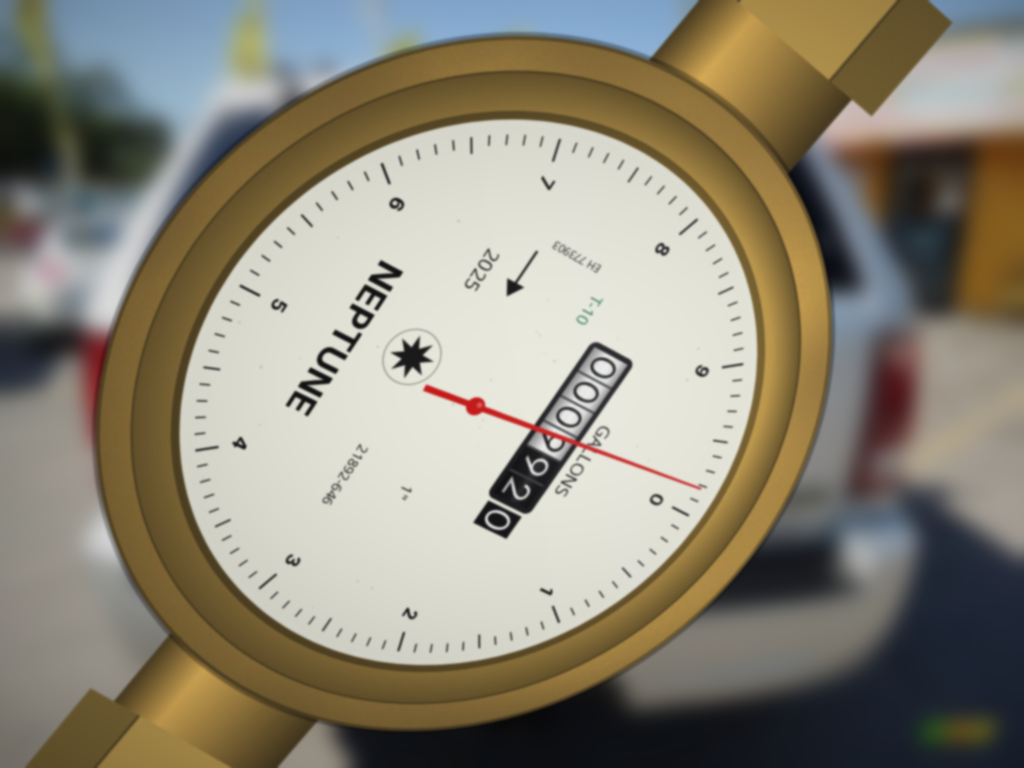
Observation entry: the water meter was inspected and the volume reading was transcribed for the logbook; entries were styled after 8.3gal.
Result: 9919.8gal
